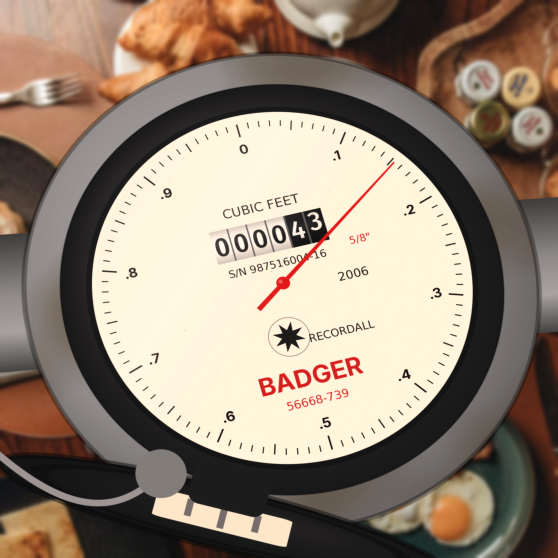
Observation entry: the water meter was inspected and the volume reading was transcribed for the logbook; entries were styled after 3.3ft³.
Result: 43.15ft³
